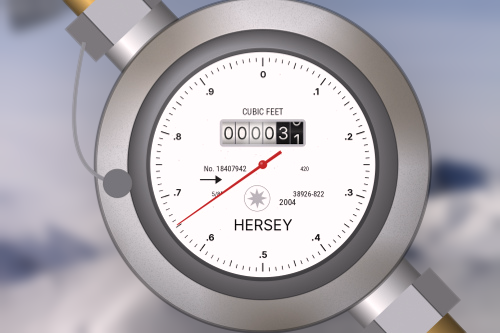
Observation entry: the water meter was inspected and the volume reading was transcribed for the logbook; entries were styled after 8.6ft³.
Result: 30.65ft³
